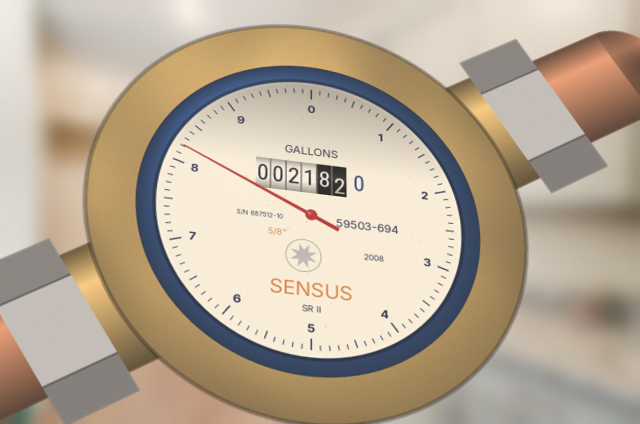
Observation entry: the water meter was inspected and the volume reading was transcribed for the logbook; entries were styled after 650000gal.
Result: 21818.2gal
